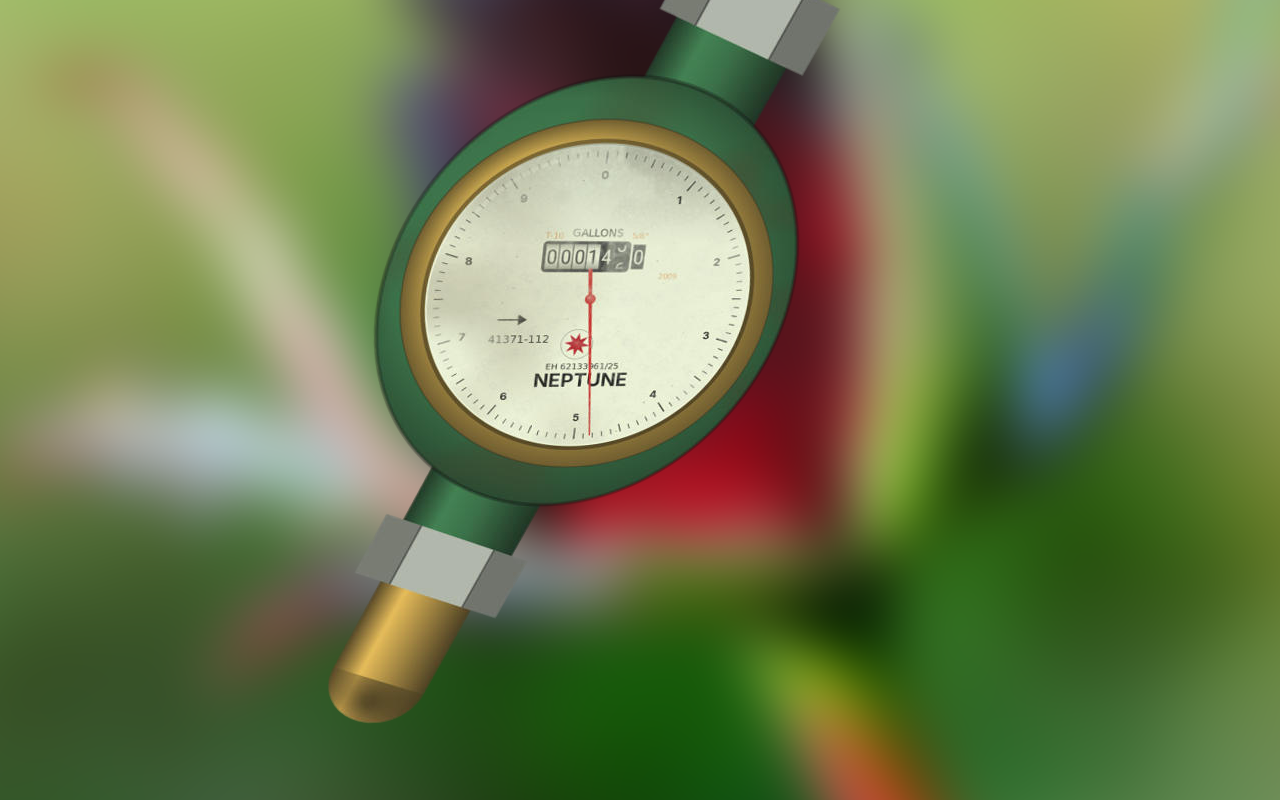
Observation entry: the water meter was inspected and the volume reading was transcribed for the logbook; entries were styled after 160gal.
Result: 1454.8gal
